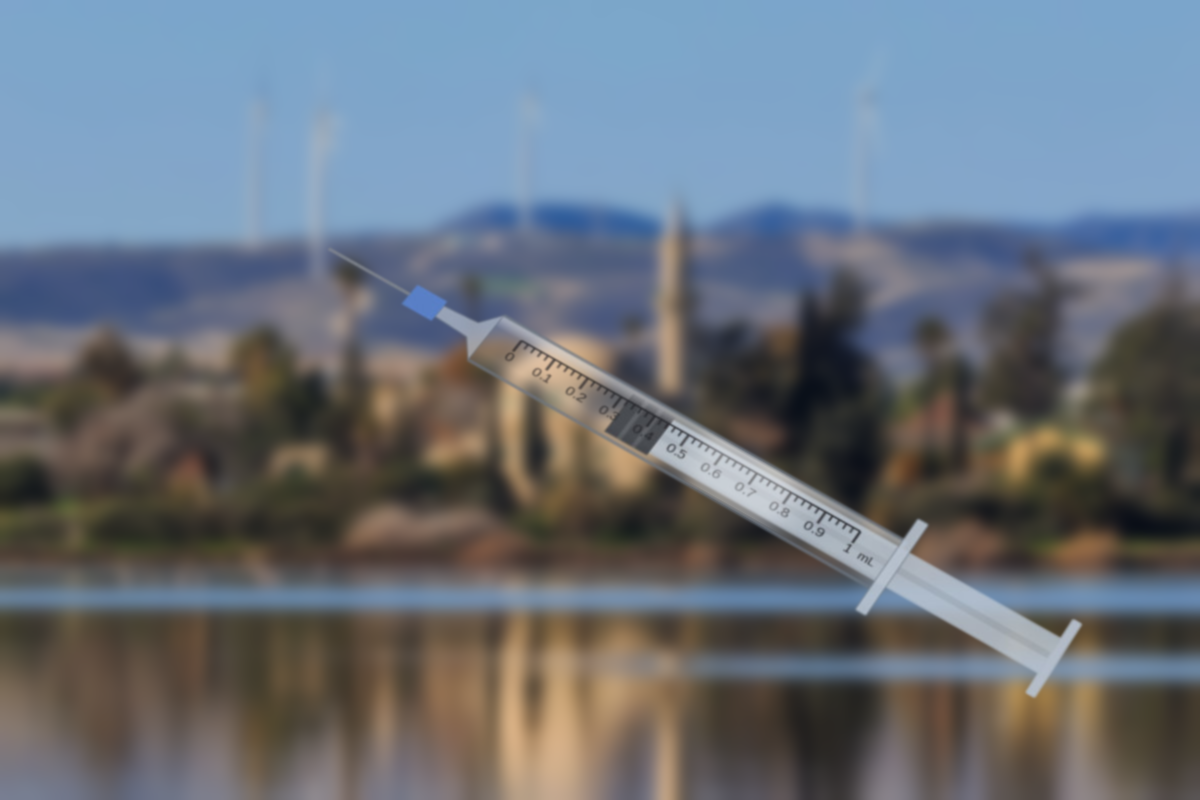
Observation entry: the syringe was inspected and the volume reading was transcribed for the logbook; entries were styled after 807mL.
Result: 0.32mL
